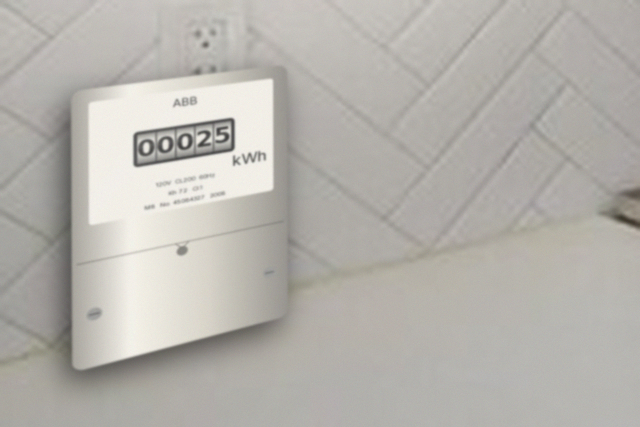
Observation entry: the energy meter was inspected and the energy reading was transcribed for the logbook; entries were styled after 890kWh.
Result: 25kWh
